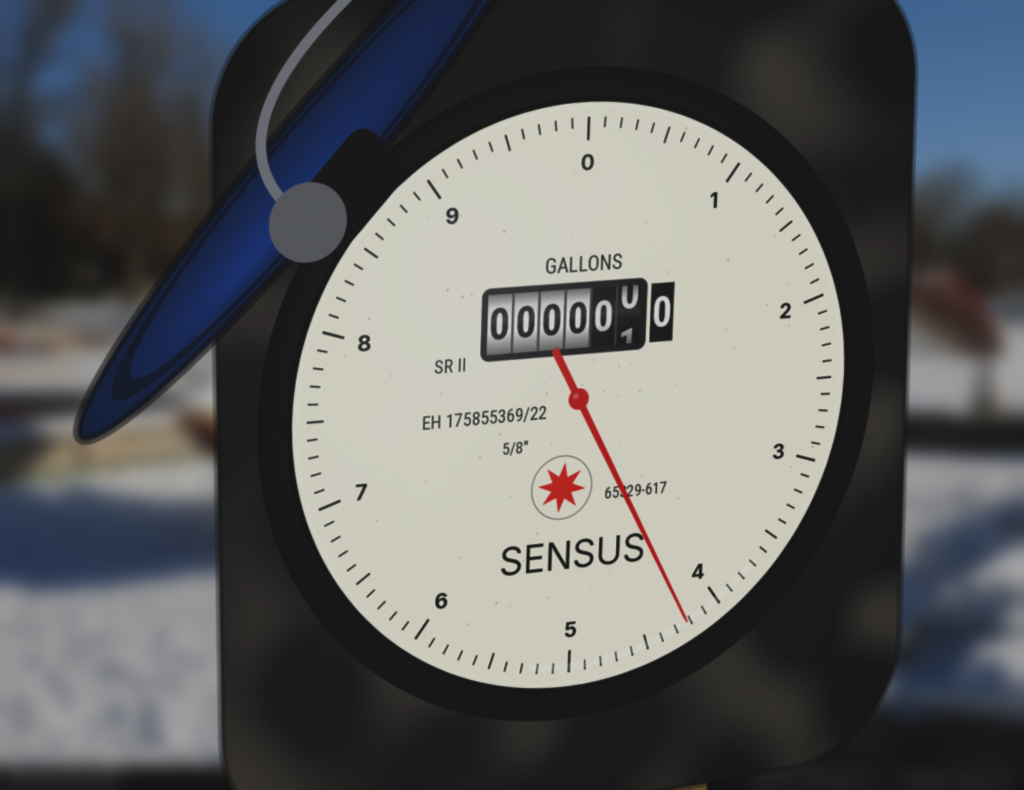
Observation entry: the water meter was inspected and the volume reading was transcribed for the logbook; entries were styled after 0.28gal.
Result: 4.2gal
